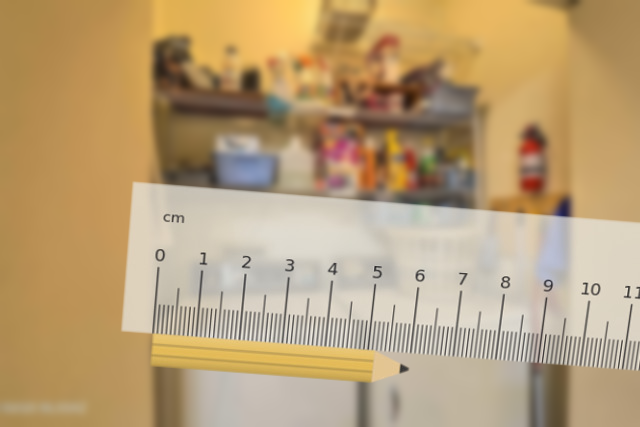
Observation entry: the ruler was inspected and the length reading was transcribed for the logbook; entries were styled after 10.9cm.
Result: 6cm
